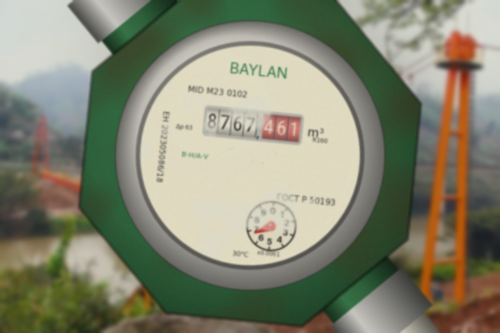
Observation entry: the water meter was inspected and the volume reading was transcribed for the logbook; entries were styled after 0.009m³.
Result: 8767.4616m³
